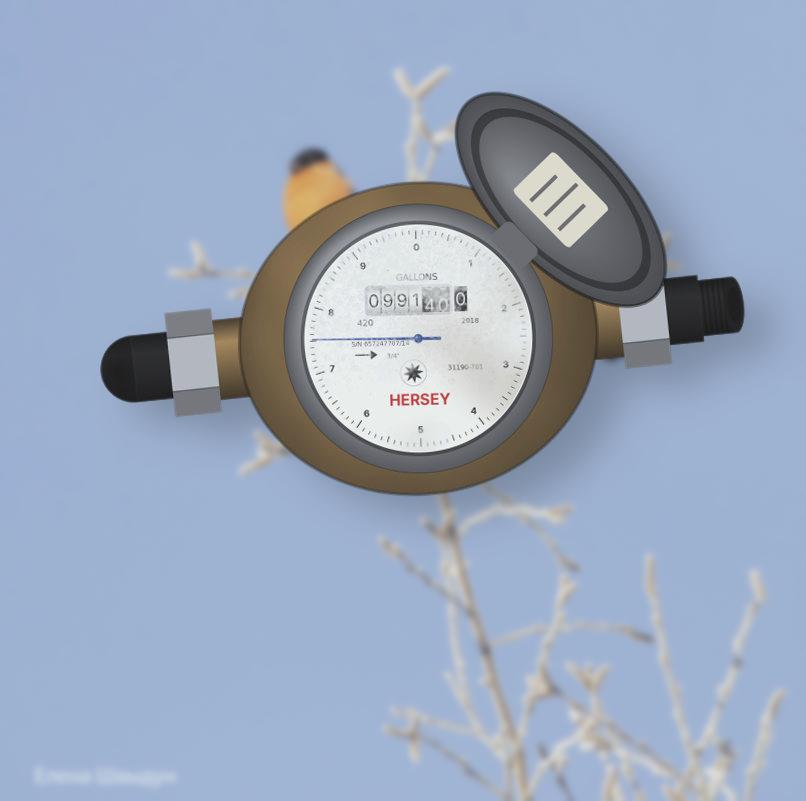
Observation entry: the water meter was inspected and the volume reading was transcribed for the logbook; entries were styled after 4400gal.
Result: 991397.5gal
